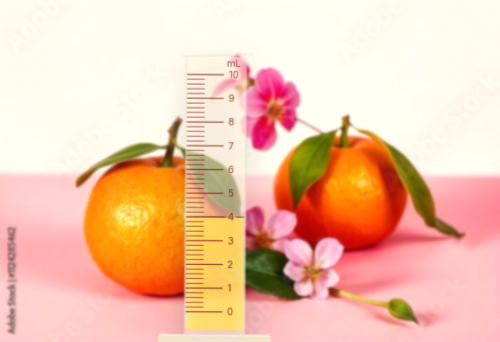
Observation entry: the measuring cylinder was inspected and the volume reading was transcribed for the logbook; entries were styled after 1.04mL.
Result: 4mL
